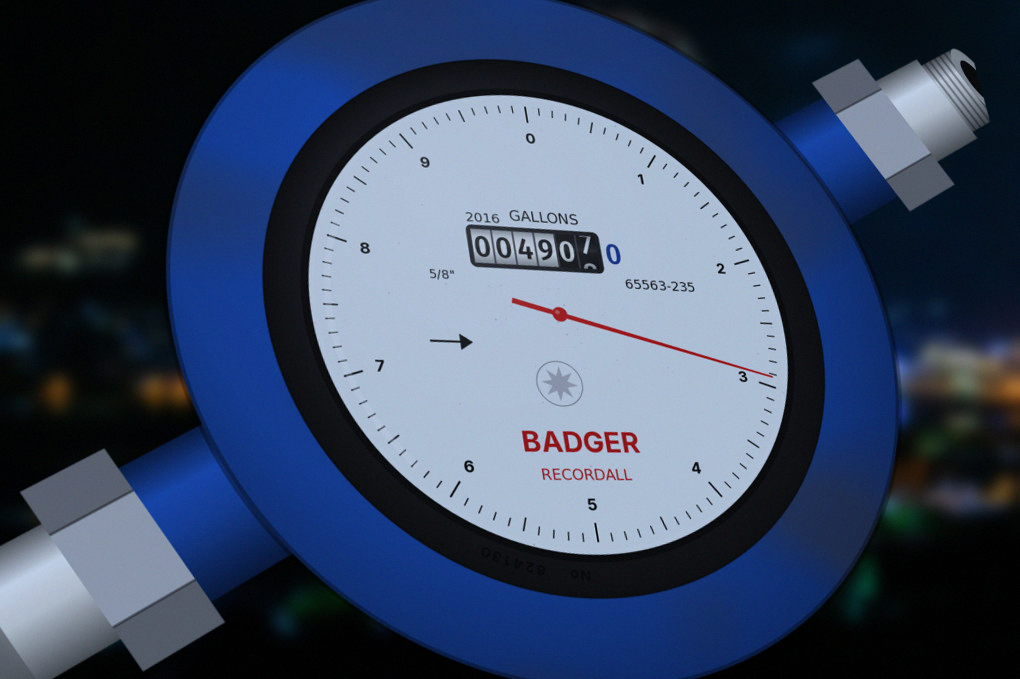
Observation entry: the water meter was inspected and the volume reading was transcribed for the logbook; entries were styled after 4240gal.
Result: 49072.9gal
